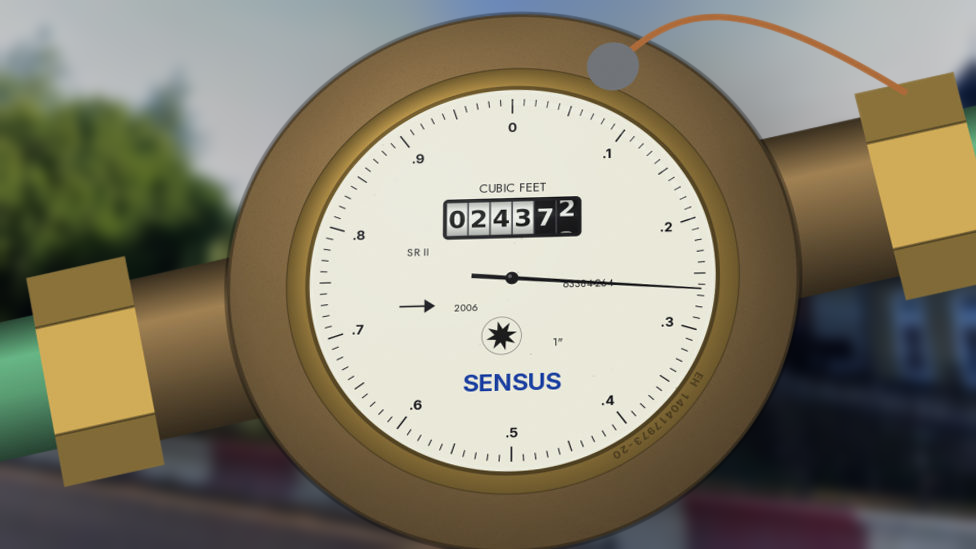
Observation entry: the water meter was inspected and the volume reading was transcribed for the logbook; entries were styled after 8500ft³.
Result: 24372.26ft³
